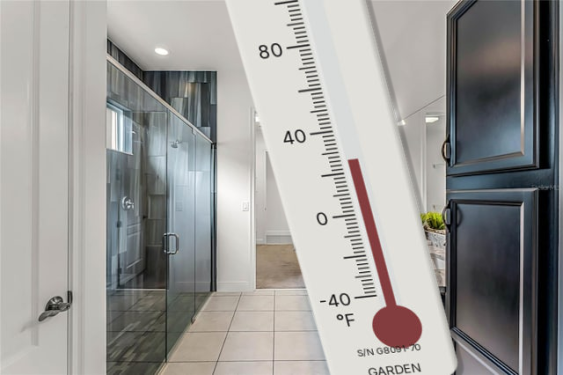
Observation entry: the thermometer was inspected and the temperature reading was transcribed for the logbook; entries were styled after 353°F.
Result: 26°F
